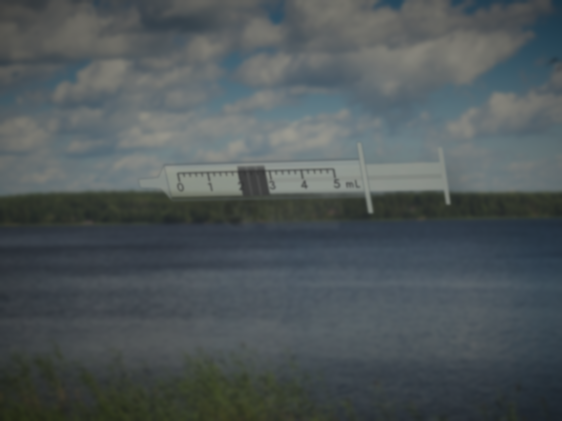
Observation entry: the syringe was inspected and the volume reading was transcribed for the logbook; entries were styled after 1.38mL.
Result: 2mL
